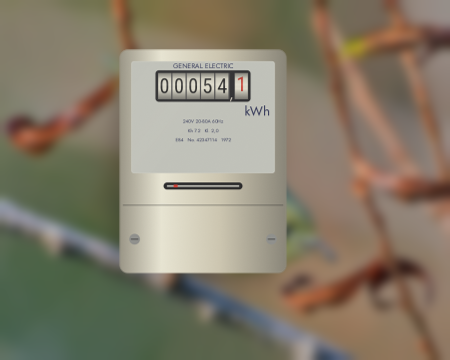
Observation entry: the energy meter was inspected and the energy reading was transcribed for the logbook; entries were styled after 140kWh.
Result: 54.1kWh
